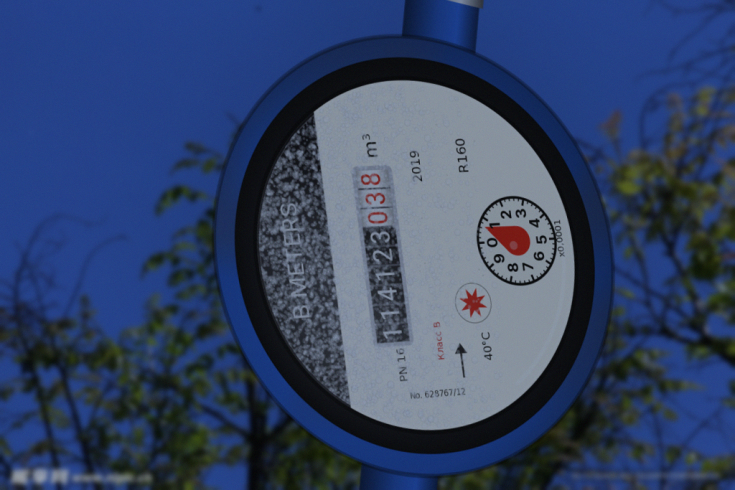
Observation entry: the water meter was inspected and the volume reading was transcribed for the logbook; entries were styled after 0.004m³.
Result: 114123.0380m³
